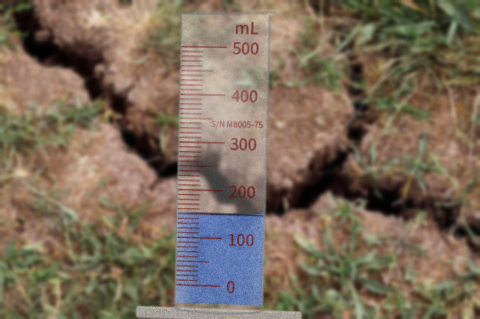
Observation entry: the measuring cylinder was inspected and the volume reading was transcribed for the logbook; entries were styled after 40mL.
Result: 150mL
